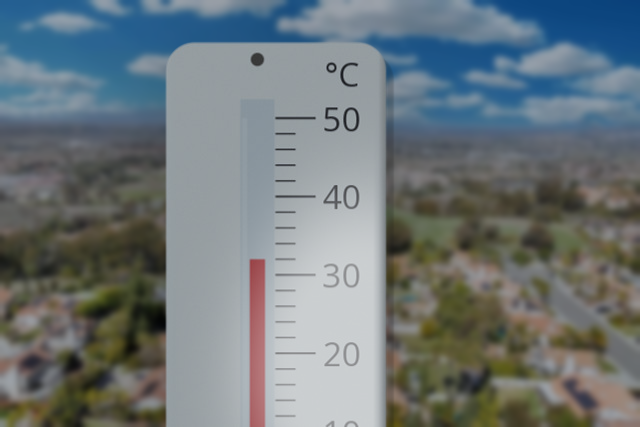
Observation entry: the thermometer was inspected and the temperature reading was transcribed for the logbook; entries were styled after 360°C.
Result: 32°C
